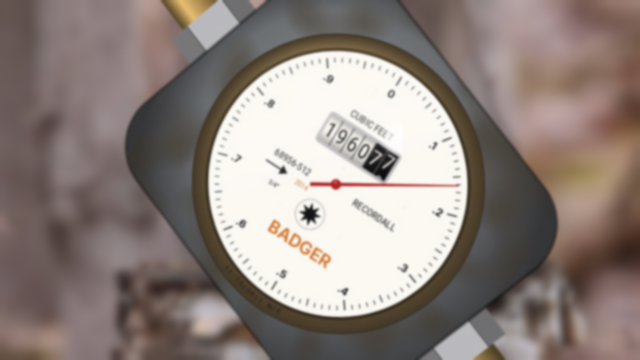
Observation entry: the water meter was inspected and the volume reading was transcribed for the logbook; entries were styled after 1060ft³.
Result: 196077.16ft³
